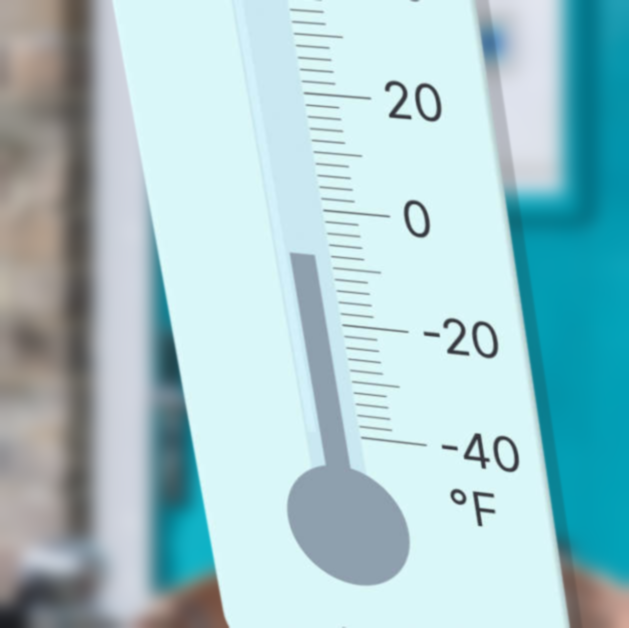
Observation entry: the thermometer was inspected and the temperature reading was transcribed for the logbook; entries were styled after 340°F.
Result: -8°F
